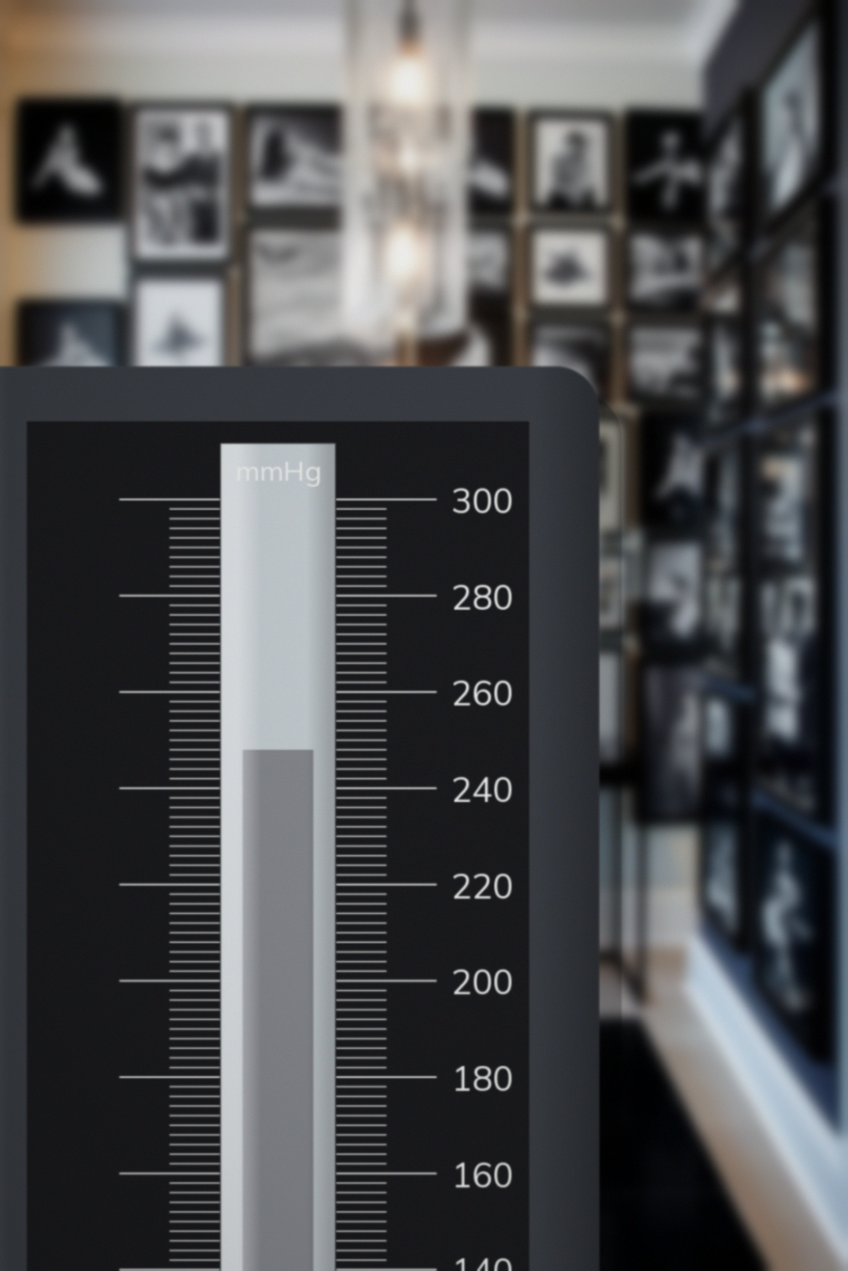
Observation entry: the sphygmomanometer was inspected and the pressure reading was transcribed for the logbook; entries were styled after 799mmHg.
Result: 248mmHg
